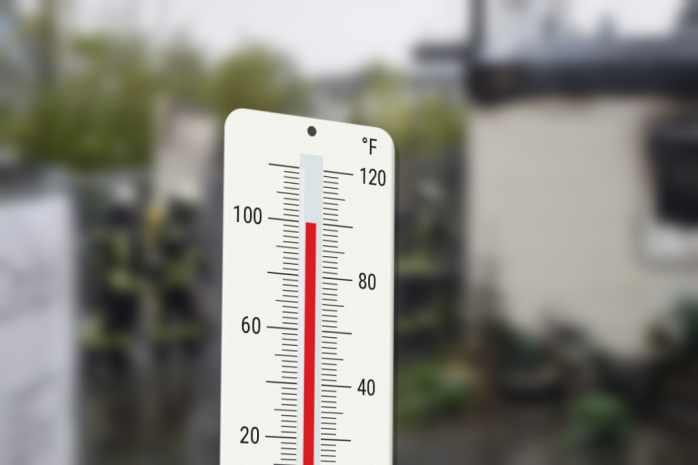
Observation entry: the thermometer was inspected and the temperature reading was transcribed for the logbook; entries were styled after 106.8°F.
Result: 100°F
